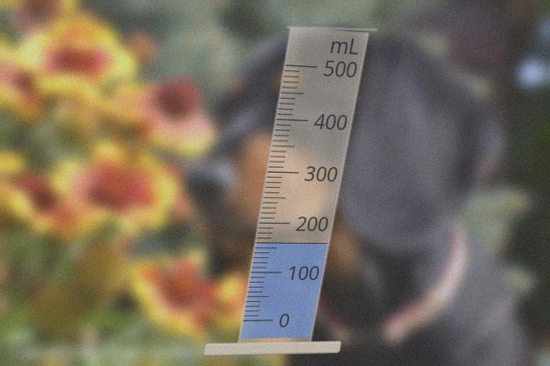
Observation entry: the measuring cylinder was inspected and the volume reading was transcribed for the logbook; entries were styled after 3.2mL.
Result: 160mL
